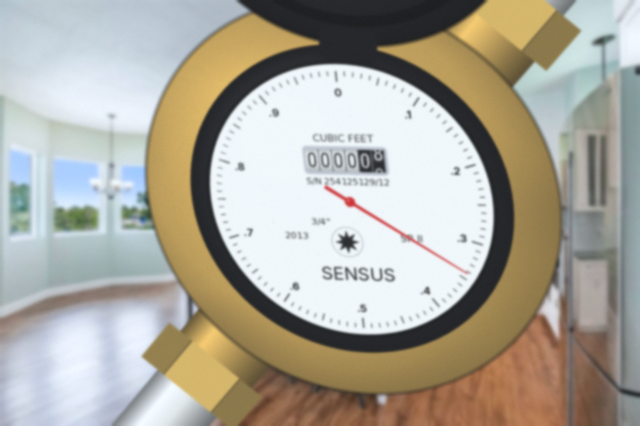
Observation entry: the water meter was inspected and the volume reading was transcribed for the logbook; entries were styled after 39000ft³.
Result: 8.34ft³
